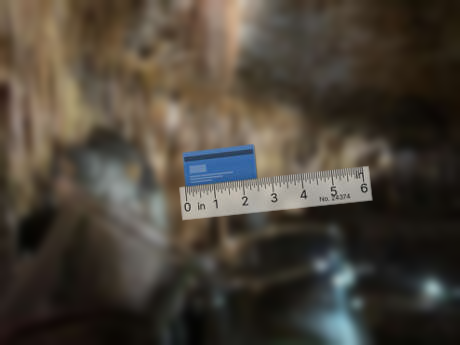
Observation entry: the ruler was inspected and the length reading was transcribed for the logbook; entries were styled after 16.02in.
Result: 2.5in
